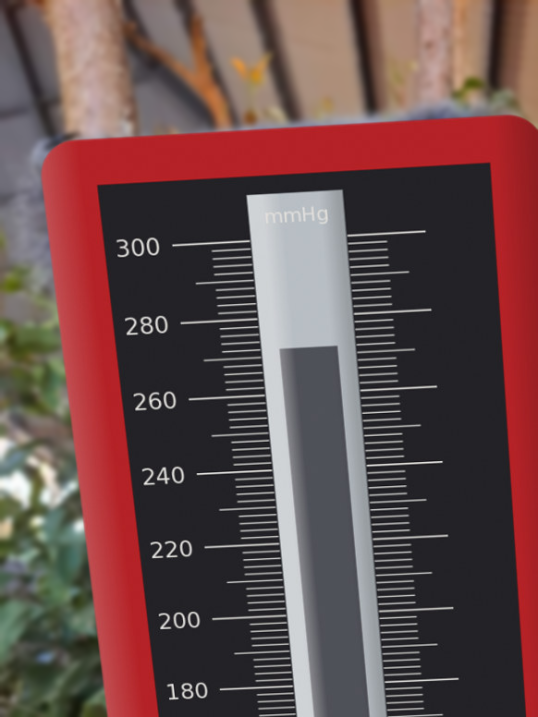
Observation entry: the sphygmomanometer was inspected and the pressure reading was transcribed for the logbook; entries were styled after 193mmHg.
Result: 272mmHg
